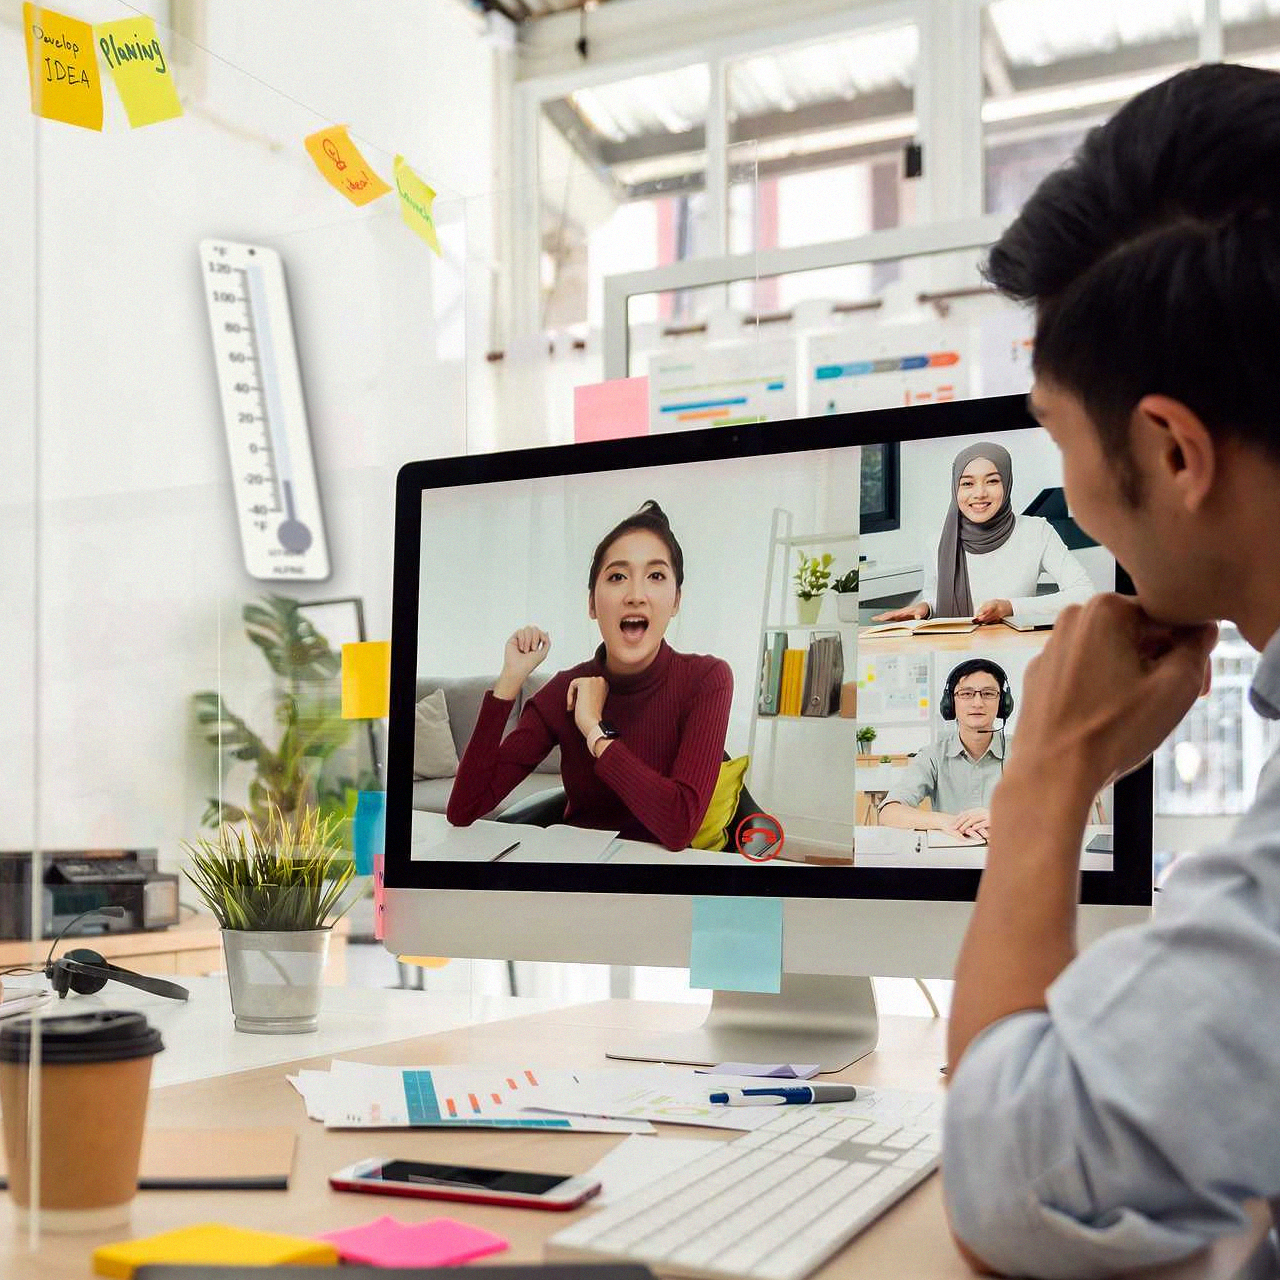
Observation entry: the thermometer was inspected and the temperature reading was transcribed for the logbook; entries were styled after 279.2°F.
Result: -20°F
